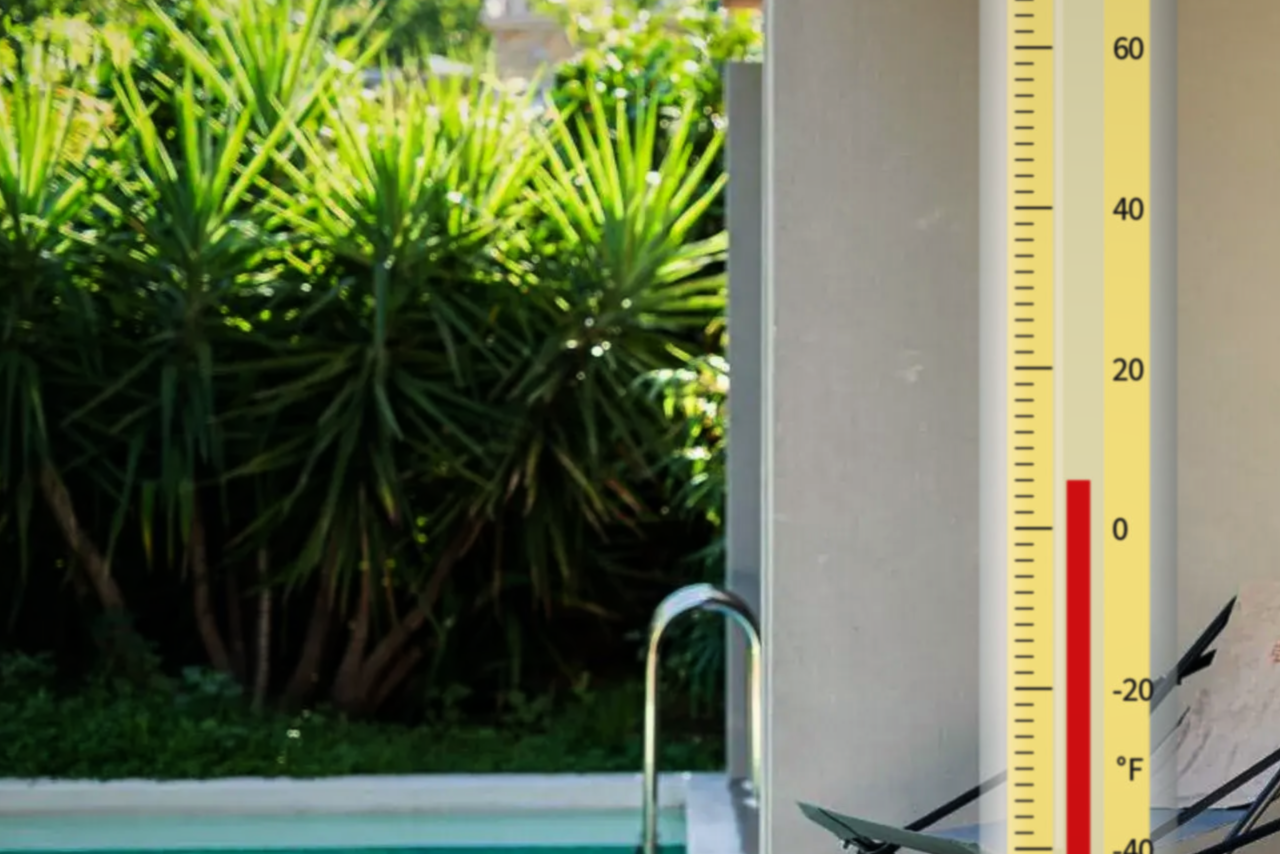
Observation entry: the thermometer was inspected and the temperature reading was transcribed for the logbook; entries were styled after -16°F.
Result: 6°F
